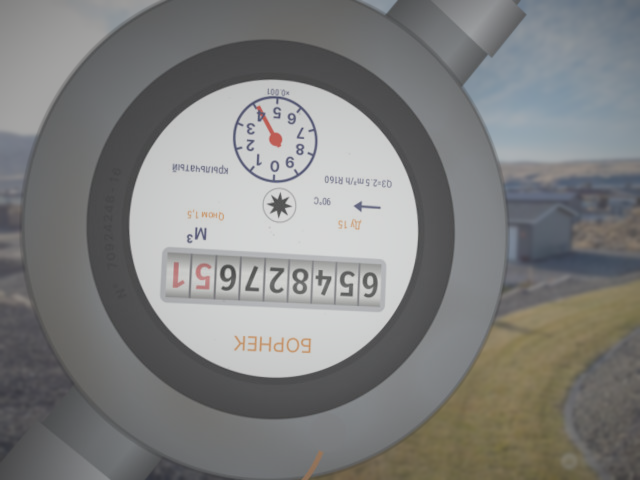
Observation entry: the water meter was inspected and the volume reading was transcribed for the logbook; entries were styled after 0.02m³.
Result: 6548276.514m³
